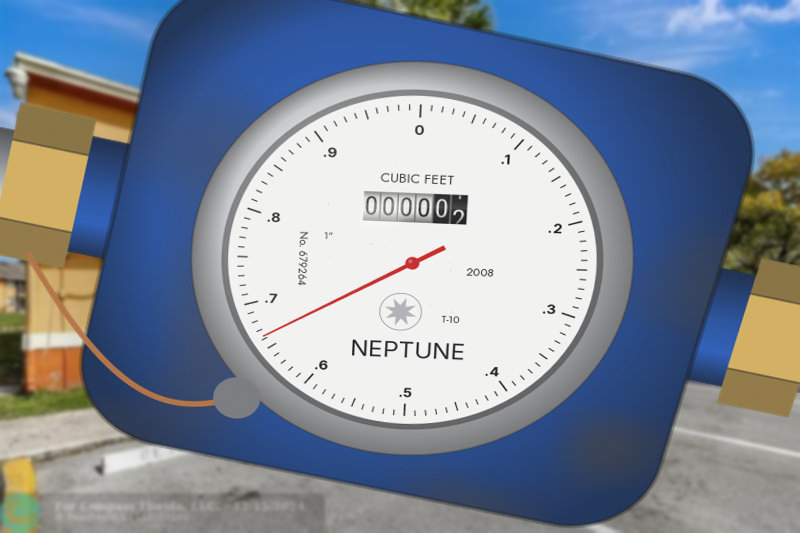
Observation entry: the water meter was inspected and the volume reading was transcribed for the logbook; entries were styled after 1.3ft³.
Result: 1.66ft³
